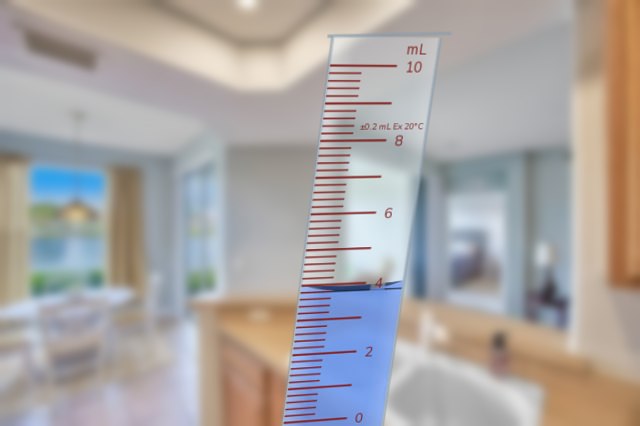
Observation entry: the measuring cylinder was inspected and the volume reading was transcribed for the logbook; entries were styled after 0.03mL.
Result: 3.8mL
